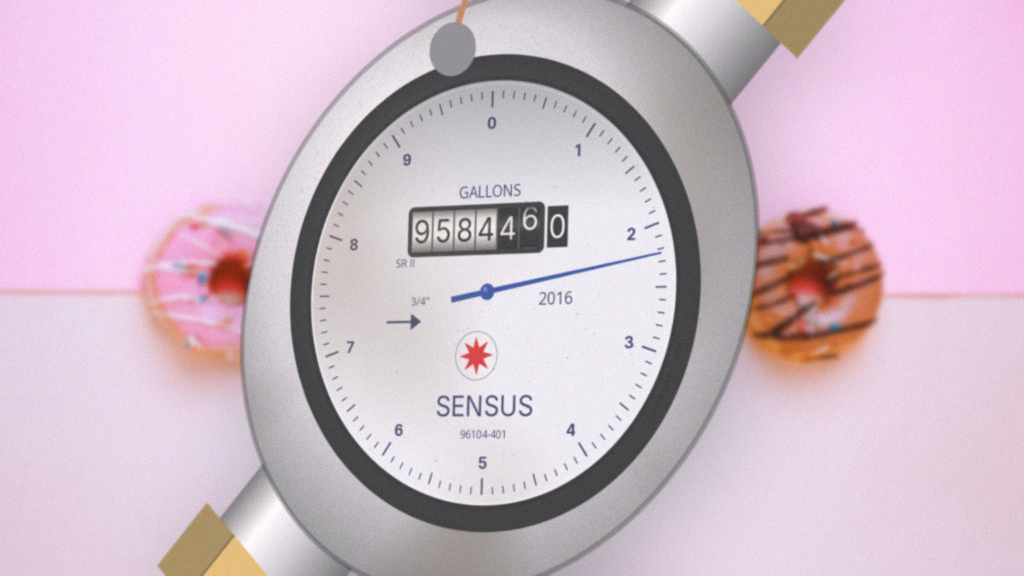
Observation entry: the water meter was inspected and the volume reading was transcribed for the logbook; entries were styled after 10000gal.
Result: 9584462.2gal
